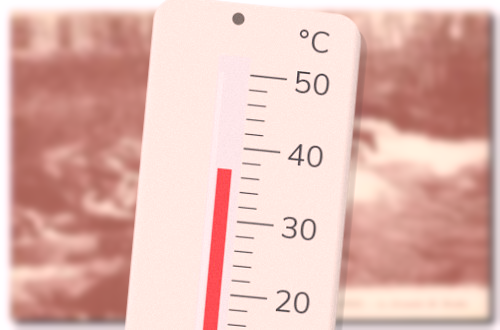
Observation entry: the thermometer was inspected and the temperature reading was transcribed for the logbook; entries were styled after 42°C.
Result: 37°C
